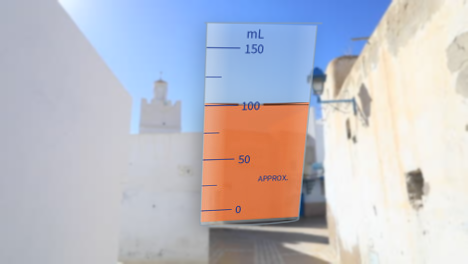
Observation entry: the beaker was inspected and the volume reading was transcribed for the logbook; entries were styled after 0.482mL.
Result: 100mL
